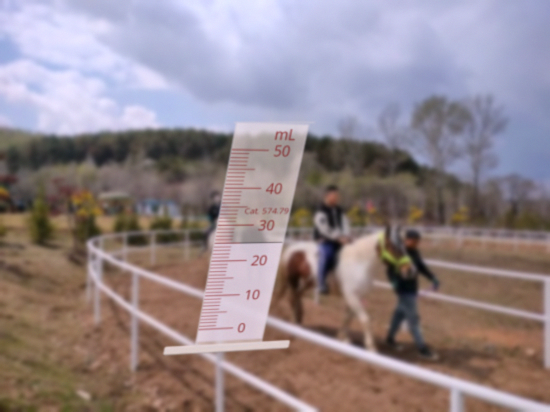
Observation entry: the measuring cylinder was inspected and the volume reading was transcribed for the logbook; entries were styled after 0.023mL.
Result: 25mL
